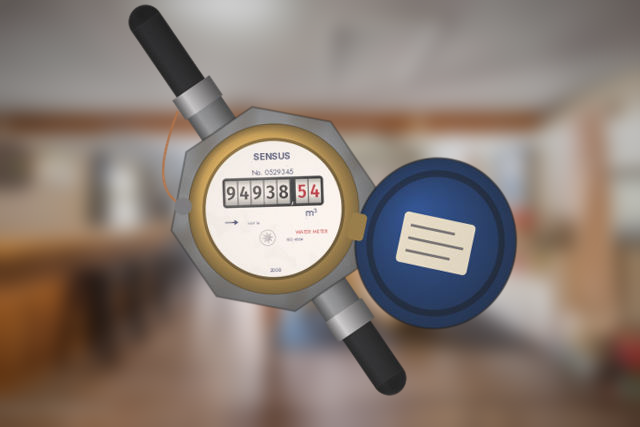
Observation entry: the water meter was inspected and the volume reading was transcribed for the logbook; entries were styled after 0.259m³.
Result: 94938.54m³
